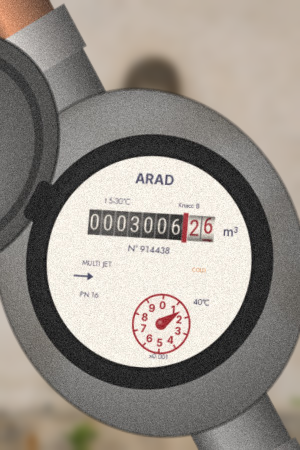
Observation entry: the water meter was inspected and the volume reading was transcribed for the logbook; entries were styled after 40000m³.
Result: 3006.261m³
